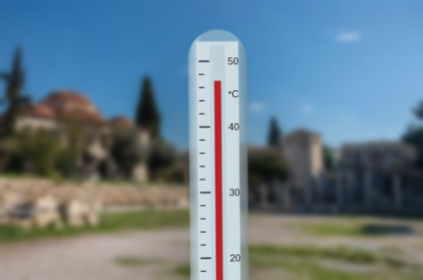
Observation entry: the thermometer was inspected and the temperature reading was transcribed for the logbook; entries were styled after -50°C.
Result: 47°C
